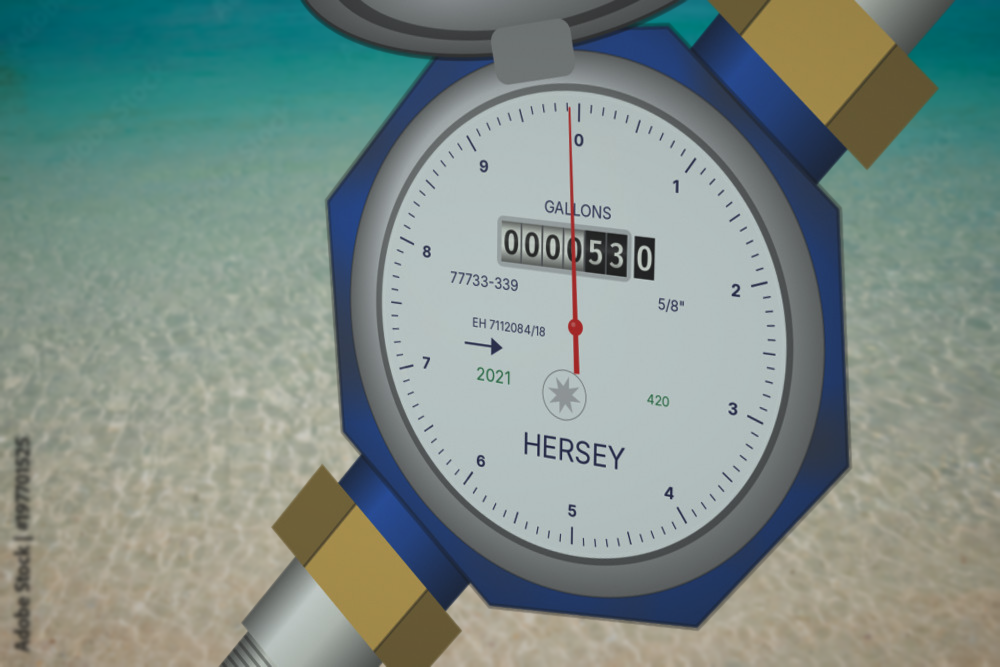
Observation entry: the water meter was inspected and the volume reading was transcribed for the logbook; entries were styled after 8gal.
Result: 529.9gal
